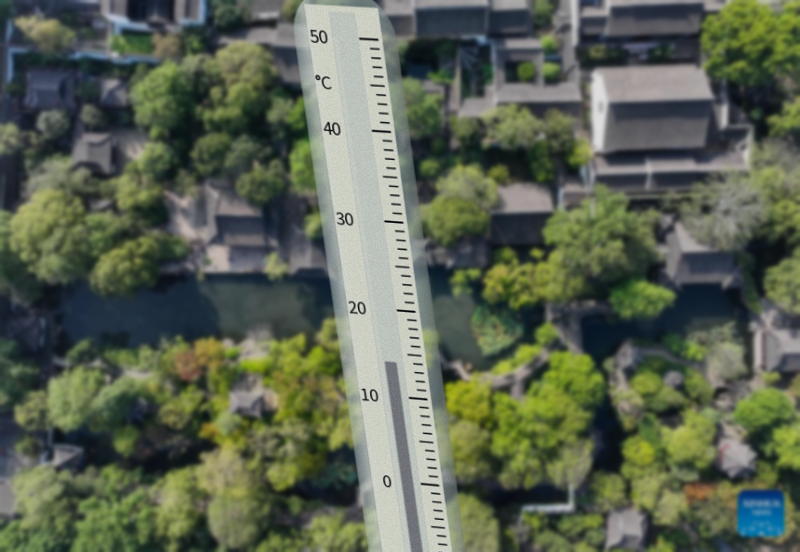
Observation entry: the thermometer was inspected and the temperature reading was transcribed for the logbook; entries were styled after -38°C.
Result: 14°C
